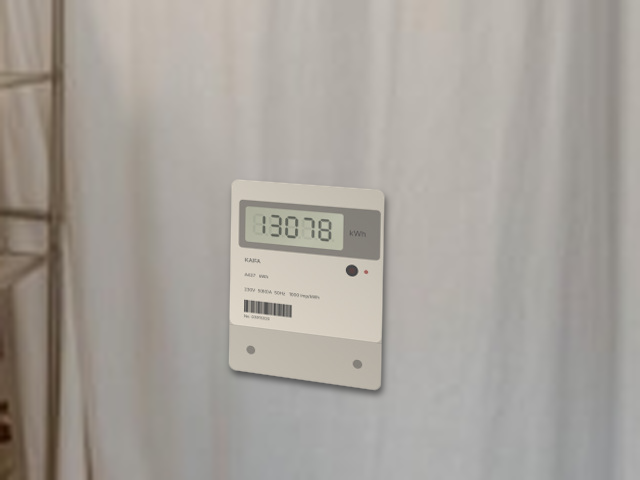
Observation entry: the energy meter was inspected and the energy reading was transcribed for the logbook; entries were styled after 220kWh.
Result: 13078kWh
